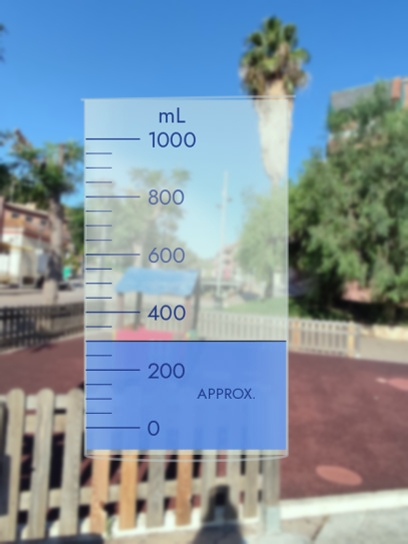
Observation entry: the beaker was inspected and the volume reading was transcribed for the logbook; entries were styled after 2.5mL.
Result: 300mL
